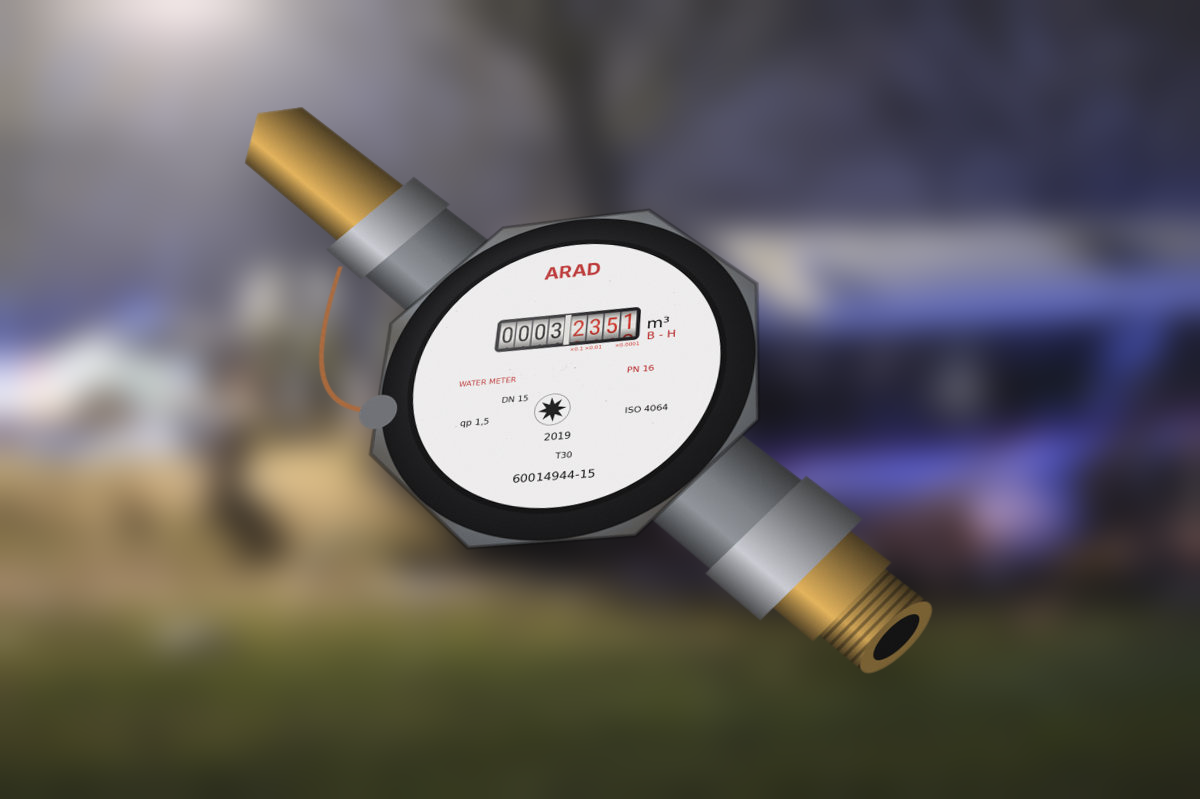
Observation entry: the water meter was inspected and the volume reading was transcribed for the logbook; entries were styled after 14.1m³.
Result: 3.2351m³
